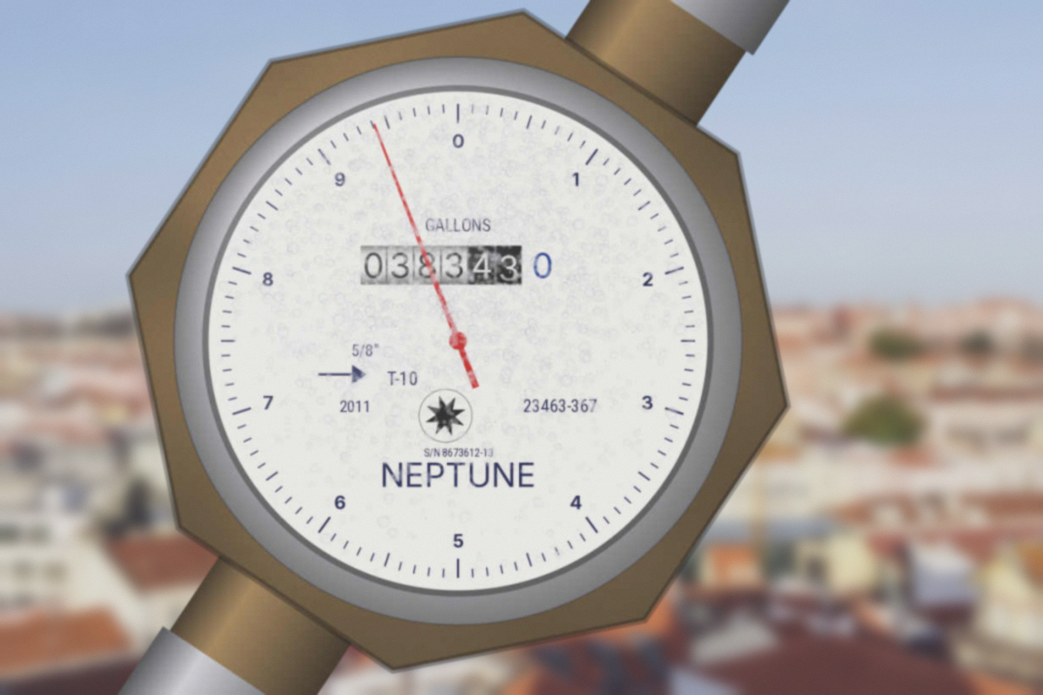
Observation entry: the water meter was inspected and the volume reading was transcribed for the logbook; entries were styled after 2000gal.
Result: 383429.4gal
